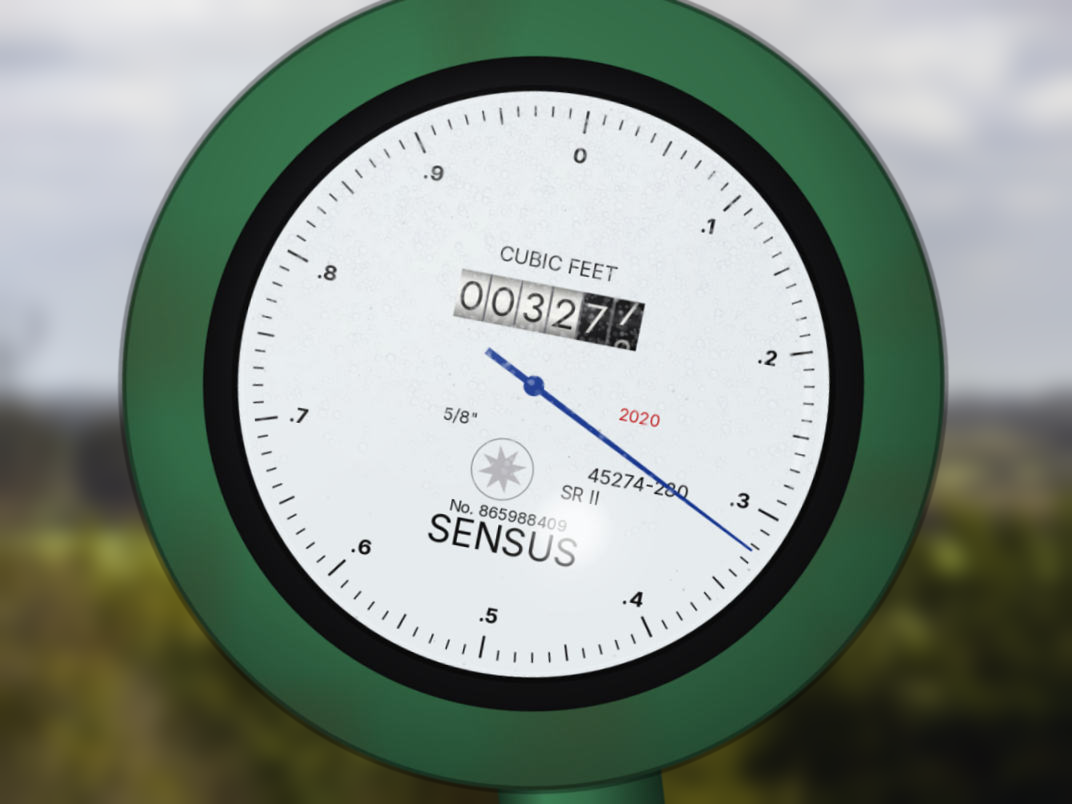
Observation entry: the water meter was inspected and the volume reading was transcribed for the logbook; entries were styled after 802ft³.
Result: 3277.32ft³
